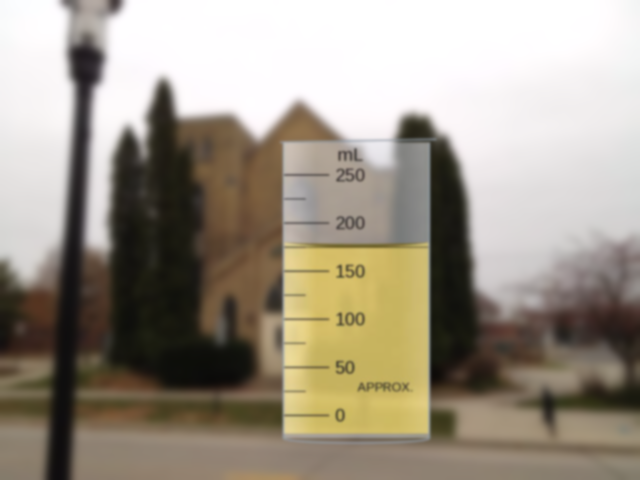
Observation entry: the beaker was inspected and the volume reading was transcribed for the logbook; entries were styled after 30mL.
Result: 175mL
